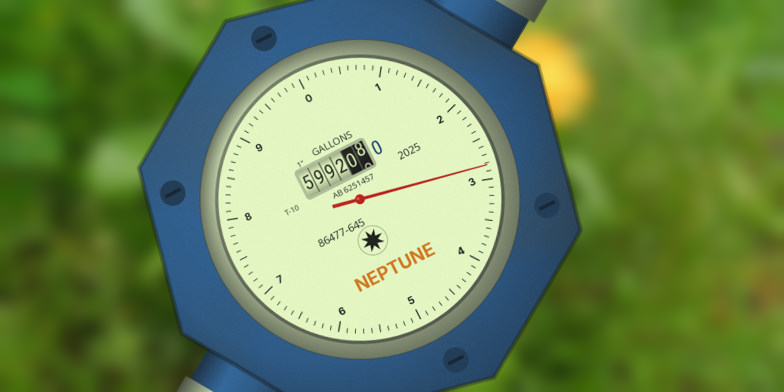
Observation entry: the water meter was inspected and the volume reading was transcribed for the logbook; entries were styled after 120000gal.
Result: 5992082.8gal
